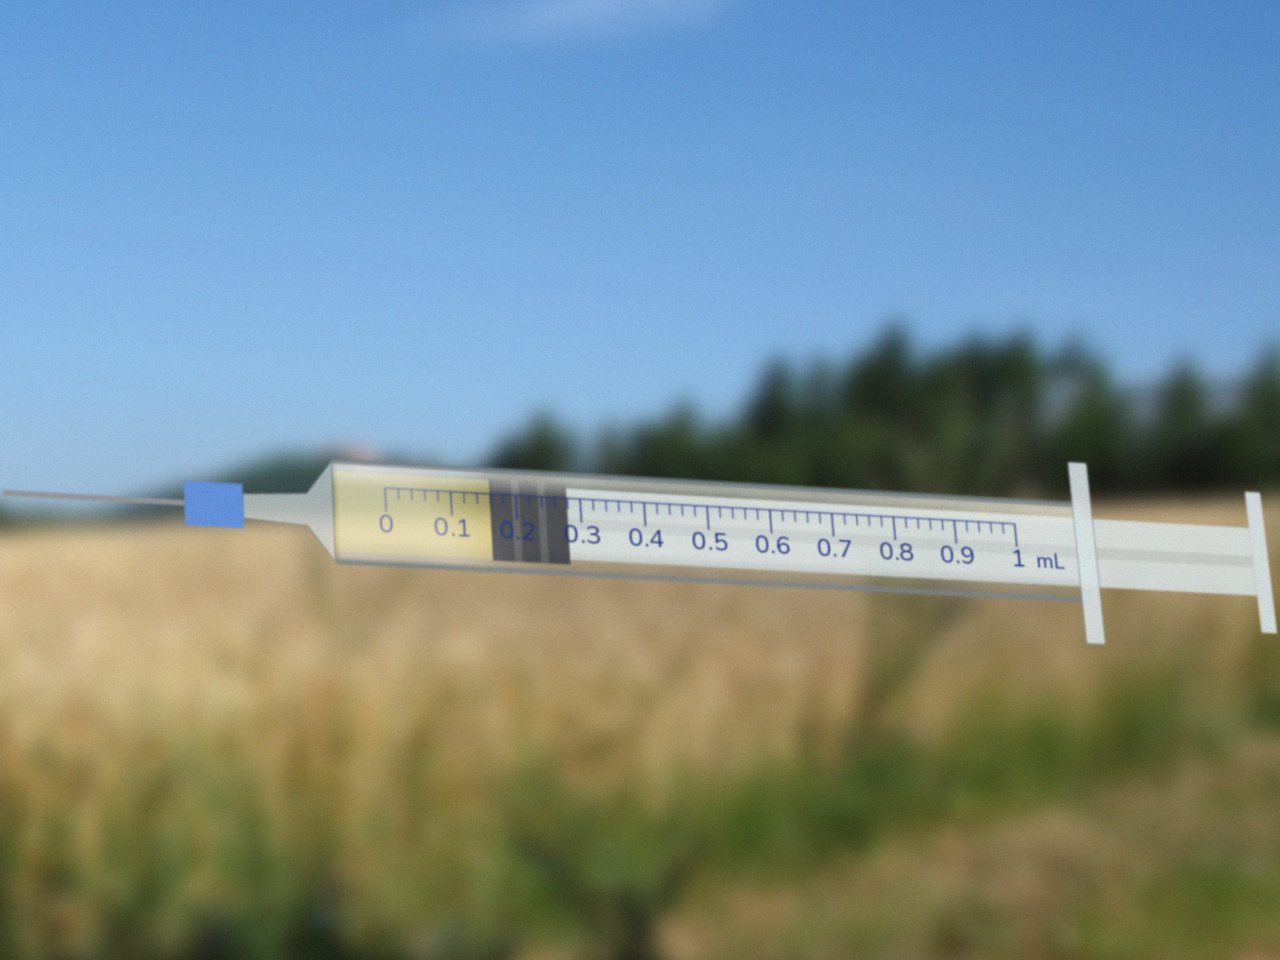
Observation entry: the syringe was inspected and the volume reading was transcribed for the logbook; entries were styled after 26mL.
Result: 0.16mL
